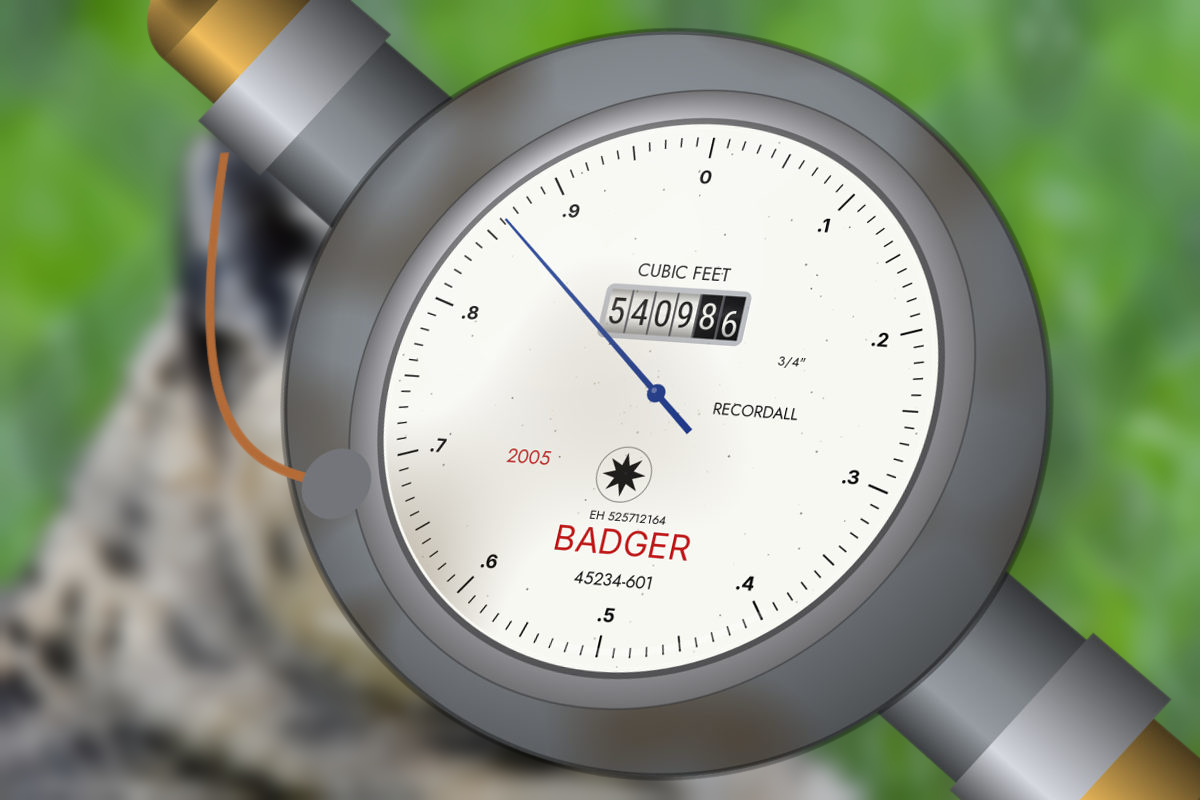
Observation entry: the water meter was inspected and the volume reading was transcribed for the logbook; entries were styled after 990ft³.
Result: 540985.86ft³
